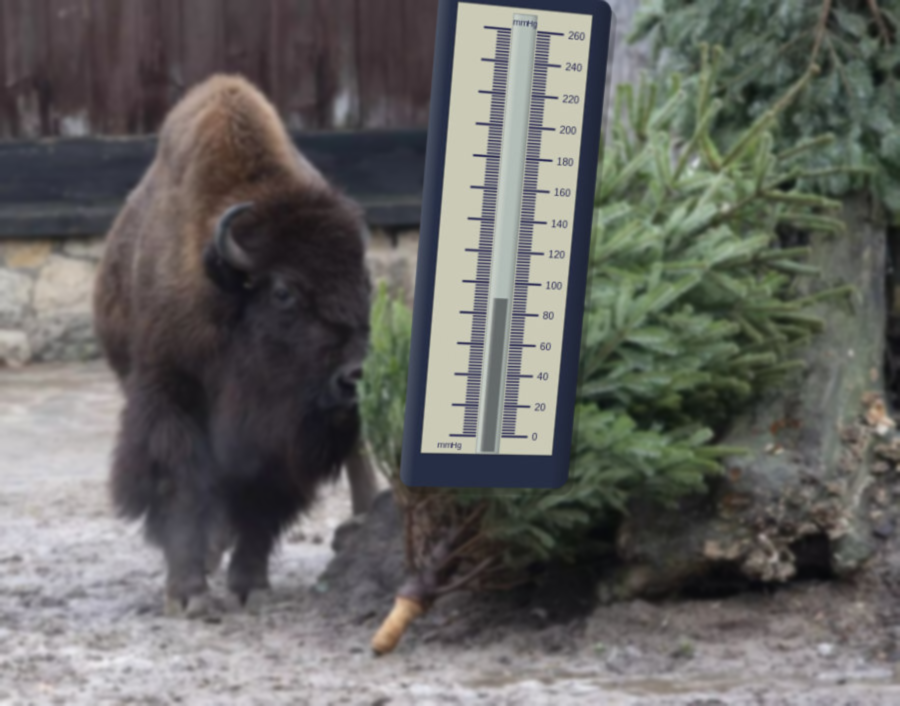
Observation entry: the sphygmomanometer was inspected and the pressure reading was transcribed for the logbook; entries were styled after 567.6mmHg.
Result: 90mmHg
